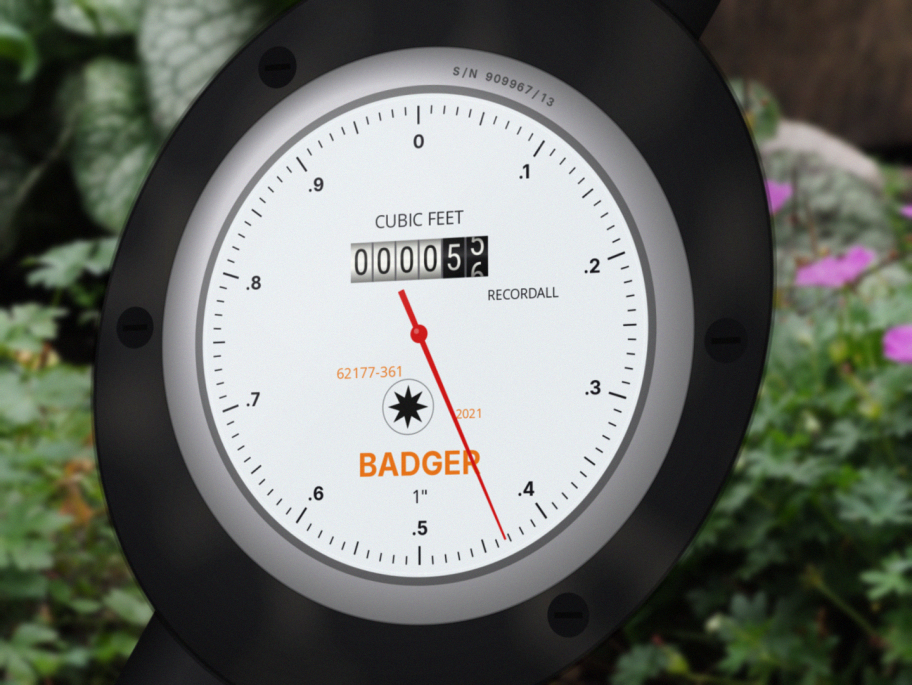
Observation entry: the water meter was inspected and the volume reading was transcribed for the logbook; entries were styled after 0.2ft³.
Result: 55.43ft³
